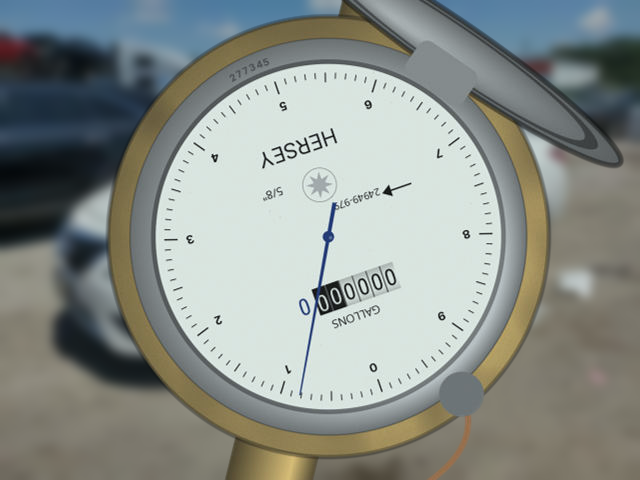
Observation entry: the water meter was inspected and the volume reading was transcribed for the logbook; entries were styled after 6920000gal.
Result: 0.8gal
